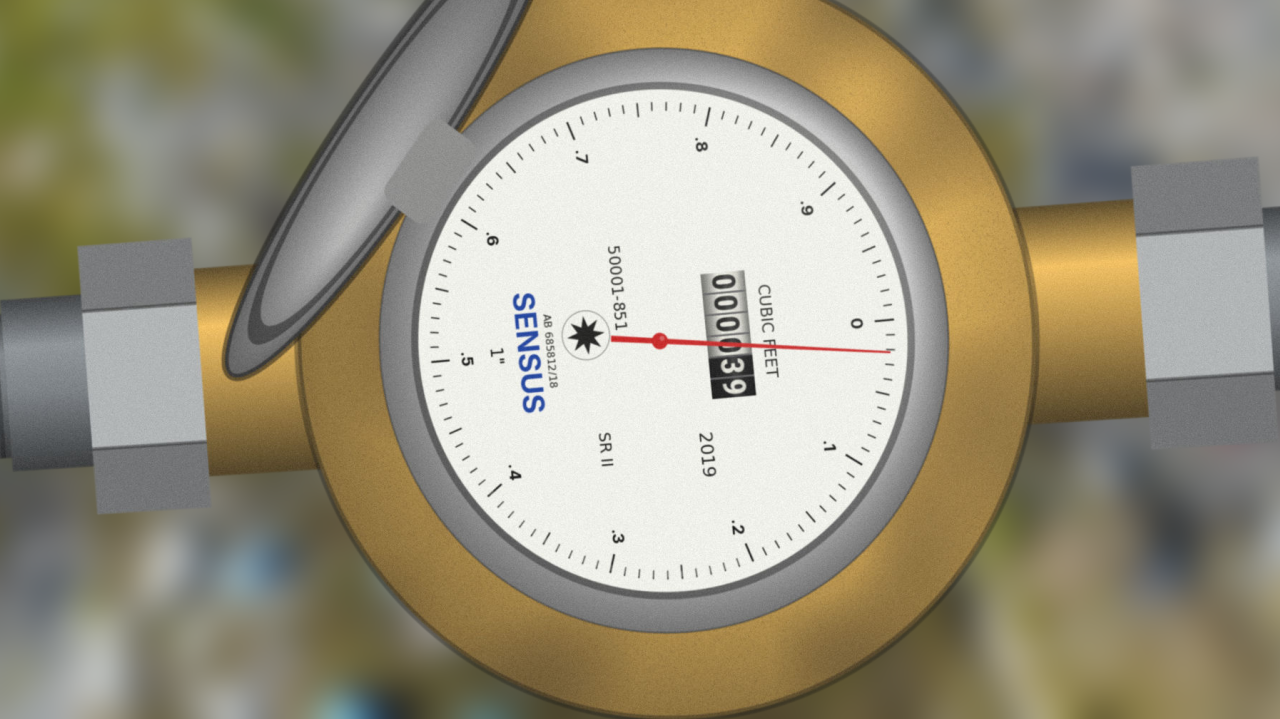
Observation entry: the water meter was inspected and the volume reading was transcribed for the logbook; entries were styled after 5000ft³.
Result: 39.02ft³
